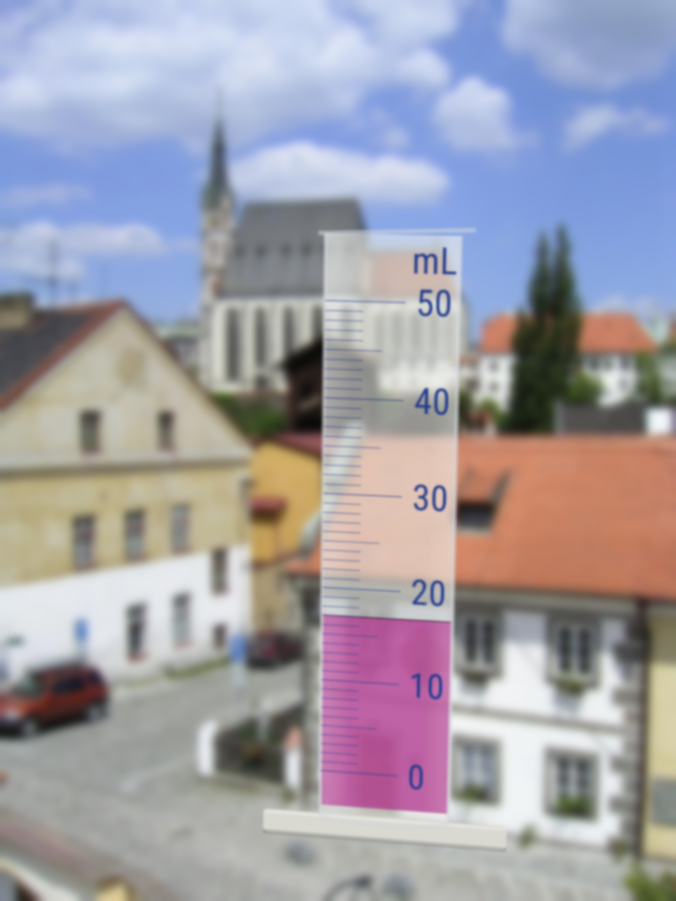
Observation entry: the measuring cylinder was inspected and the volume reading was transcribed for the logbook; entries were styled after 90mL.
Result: 17mL
